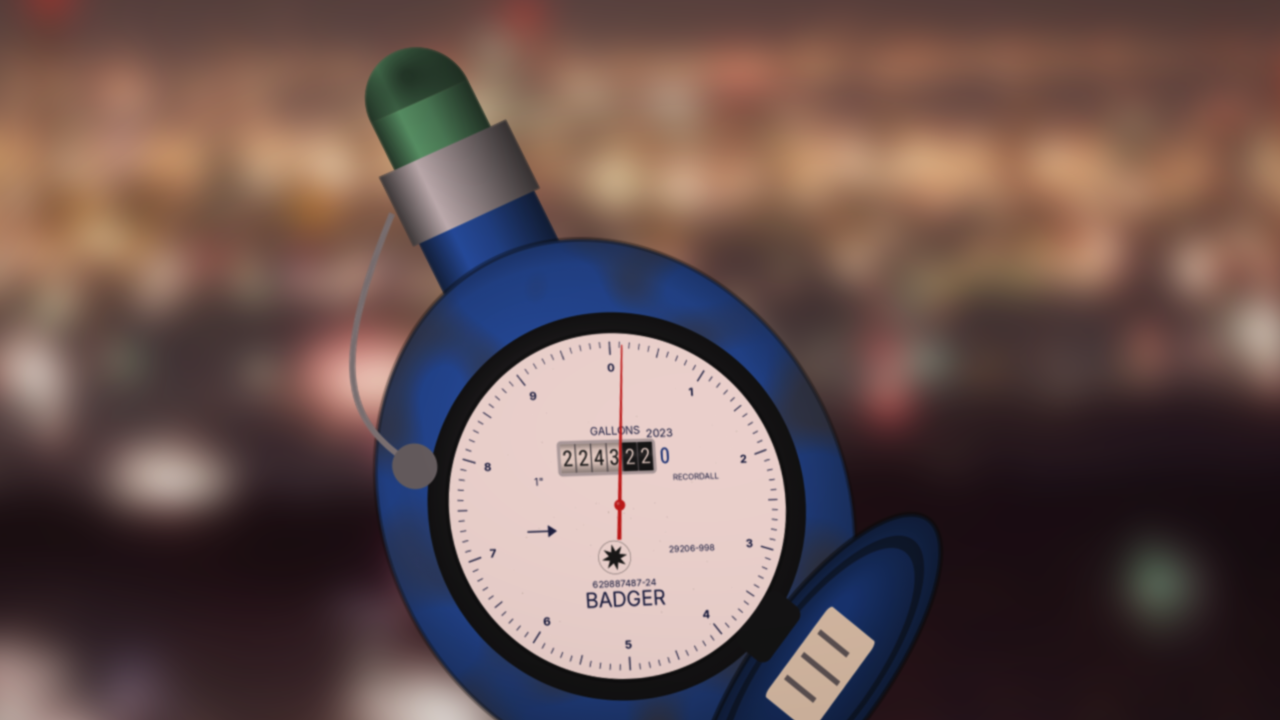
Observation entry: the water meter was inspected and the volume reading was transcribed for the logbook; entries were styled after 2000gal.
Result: 2243220.1gal
